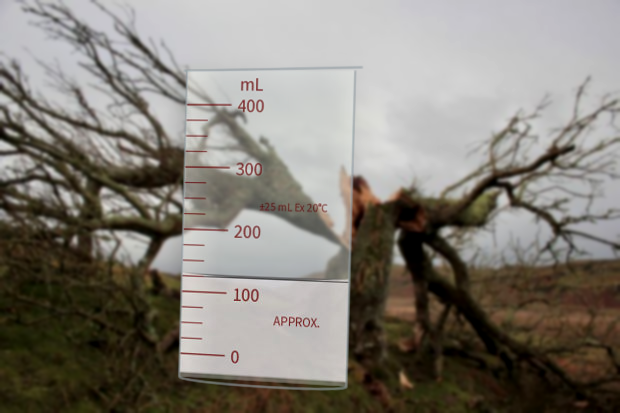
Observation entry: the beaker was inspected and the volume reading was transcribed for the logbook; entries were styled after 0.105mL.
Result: 125mL
